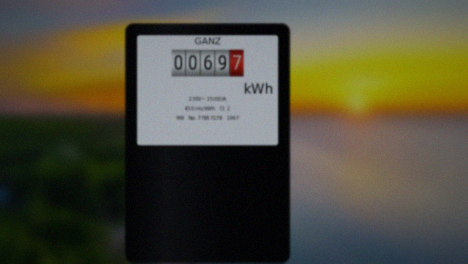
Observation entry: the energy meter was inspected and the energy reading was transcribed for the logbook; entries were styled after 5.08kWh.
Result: 69.7kWh
